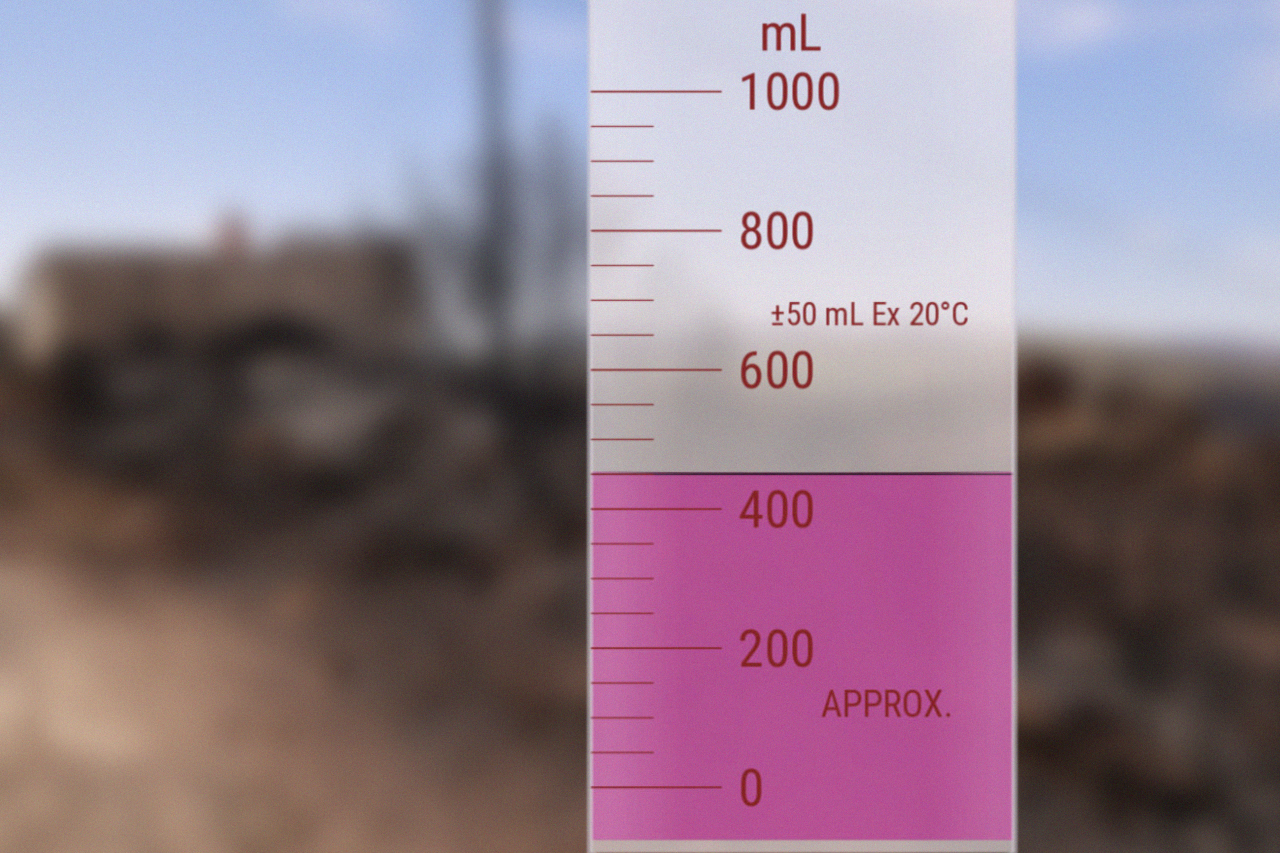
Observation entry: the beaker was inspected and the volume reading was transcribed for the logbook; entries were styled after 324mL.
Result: 450mL
